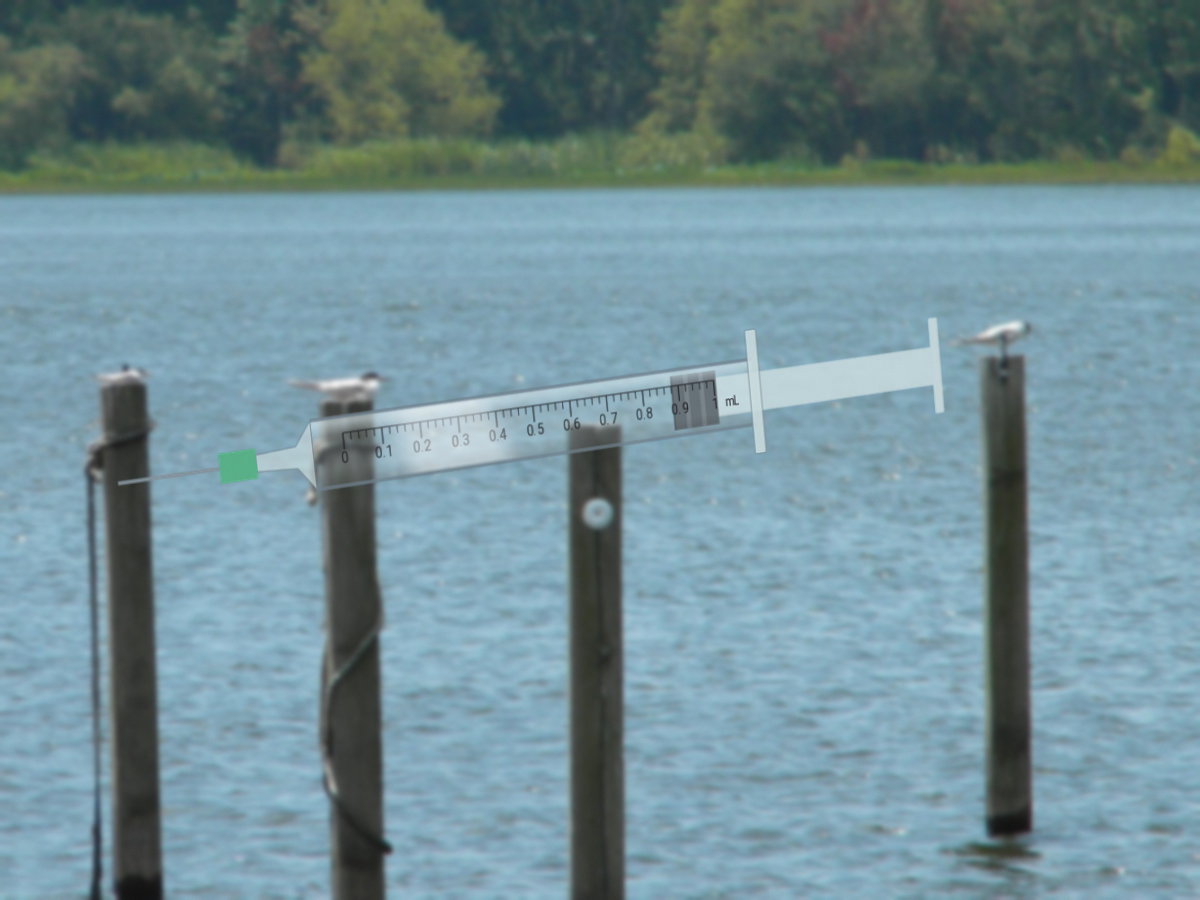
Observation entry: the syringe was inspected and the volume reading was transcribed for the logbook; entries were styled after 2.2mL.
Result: 0.88mL
